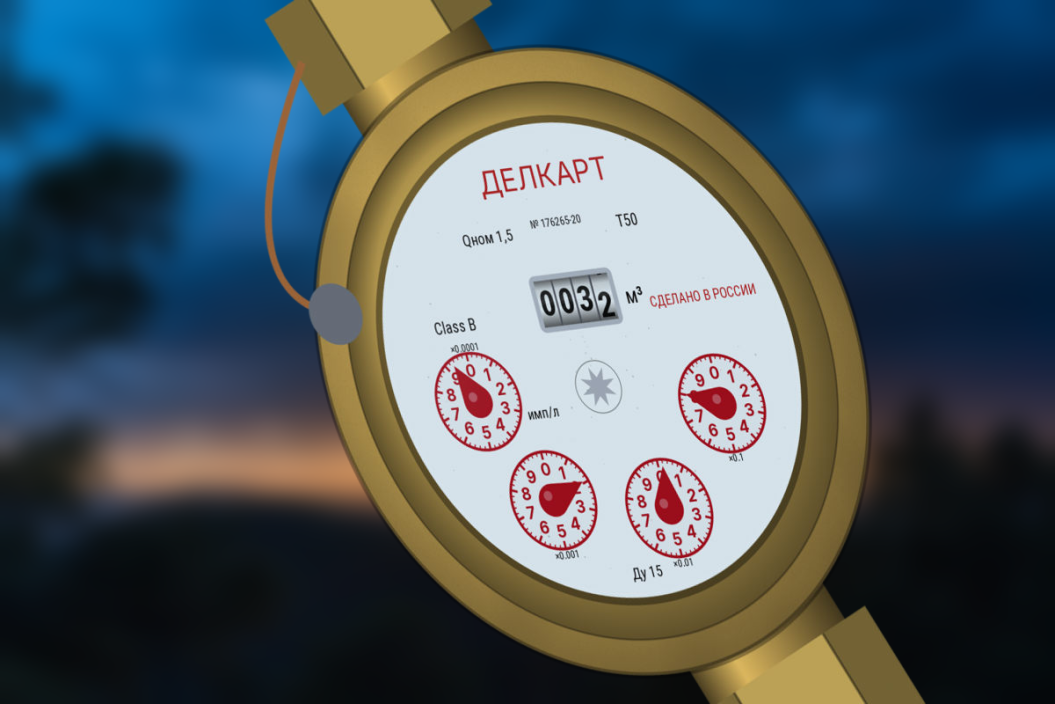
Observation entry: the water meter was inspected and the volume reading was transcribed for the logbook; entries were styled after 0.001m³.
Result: 31.8019m³
